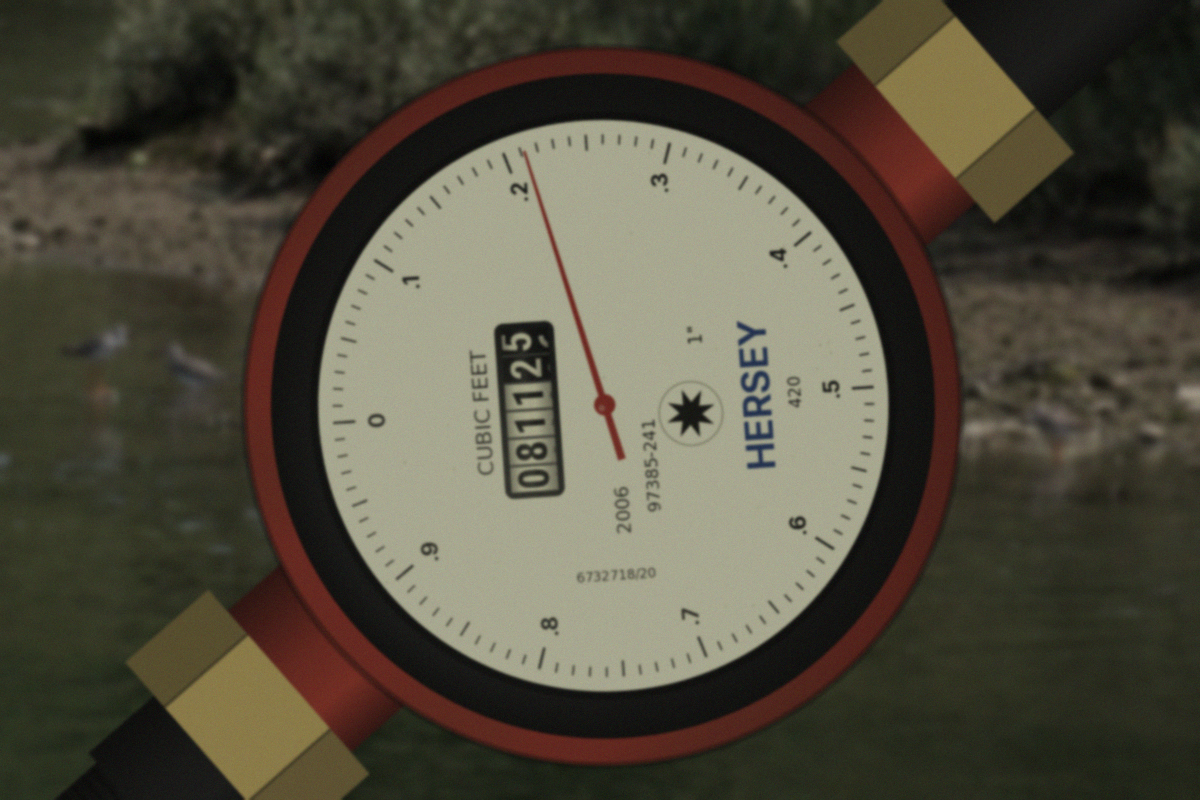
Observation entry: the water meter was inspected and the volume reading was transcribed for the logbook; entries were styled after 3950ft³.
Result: 81125.21ft³
